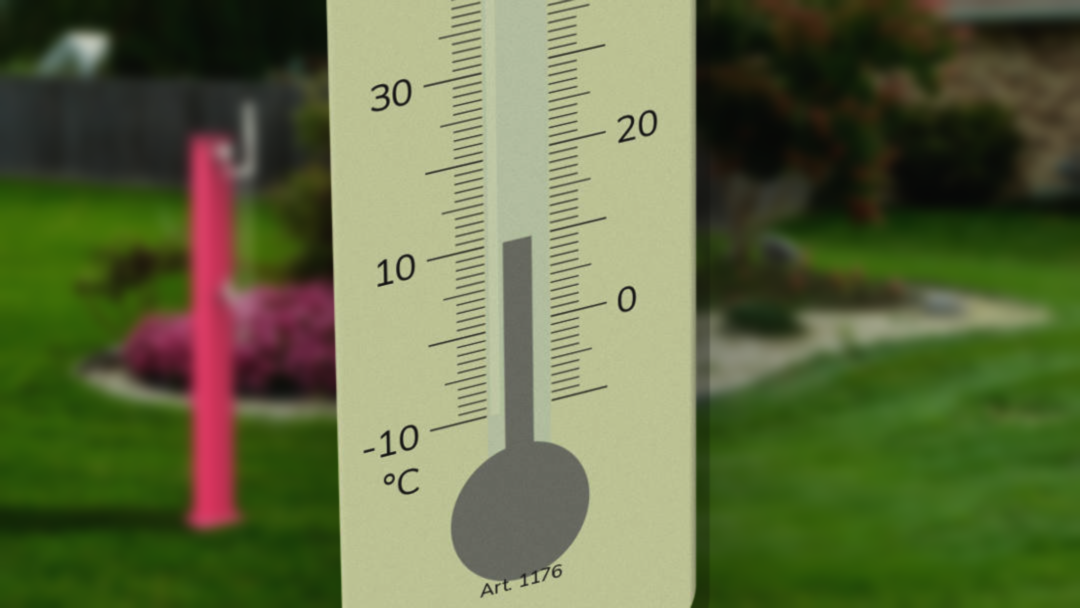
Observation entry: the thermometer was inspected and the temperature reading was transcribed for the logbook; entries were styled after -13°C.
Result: 10°C
